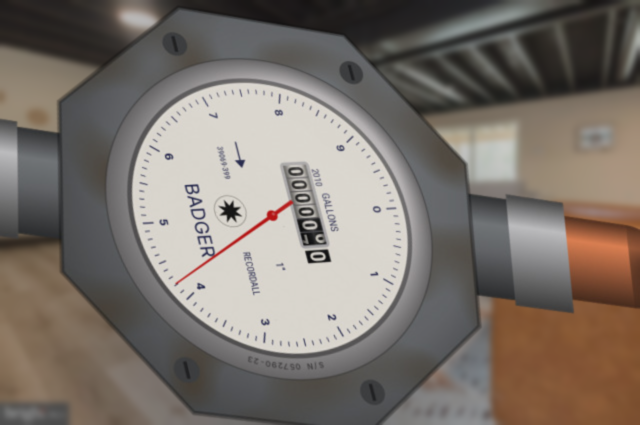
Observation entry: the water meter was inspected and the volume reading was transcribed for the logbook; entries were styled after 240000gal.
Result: 64.2gal
